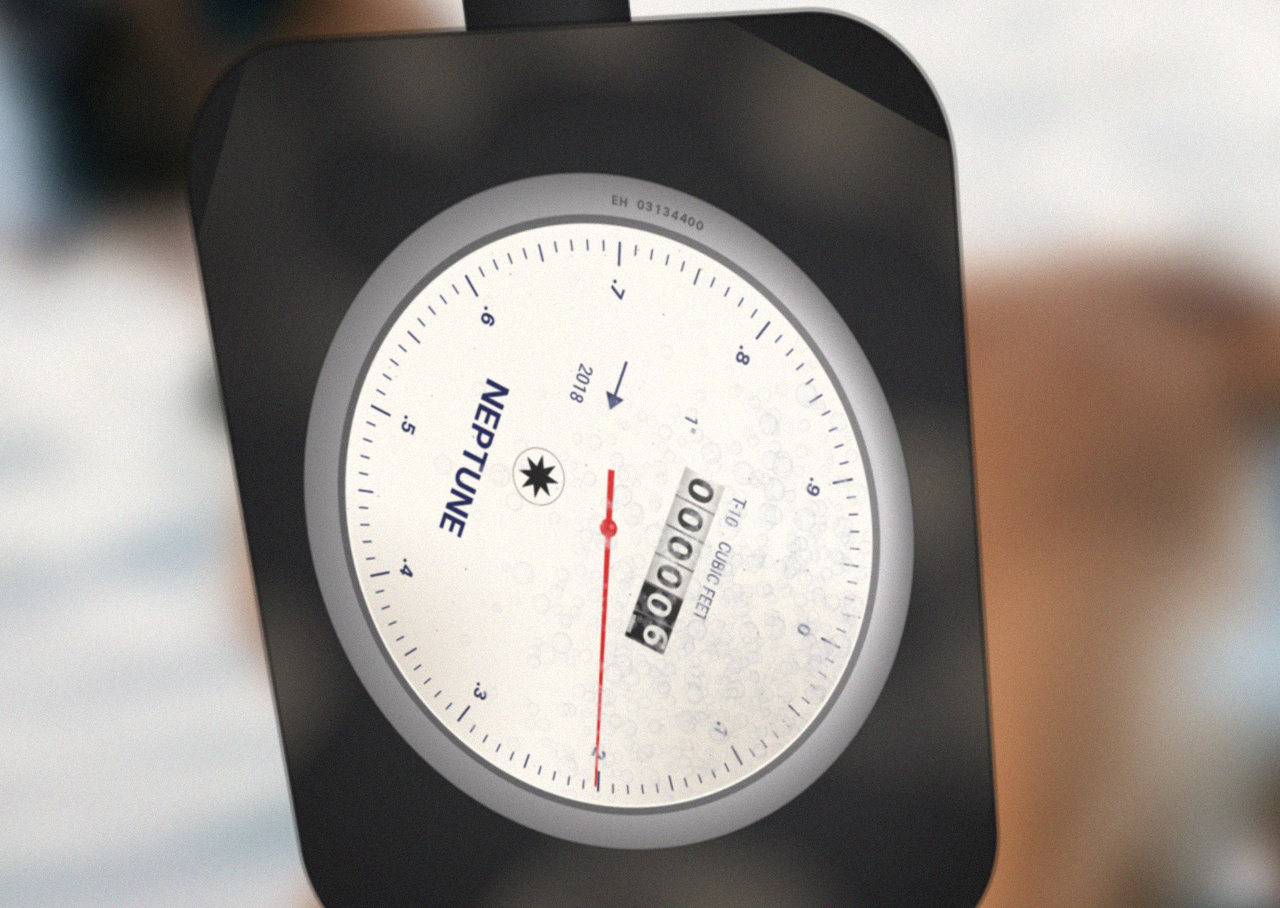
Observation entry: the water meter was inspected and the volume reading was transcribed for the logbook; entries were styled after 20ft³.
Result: 6.20ft³
